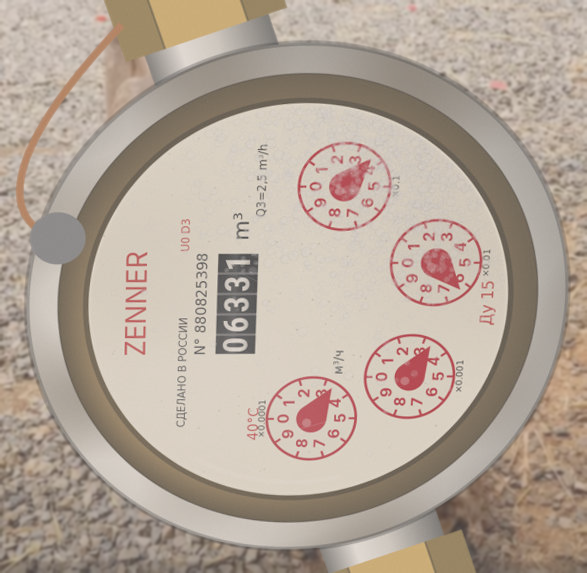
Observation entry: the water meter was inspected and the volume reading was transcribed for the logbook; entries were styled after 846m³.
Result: 6331.3633m³
